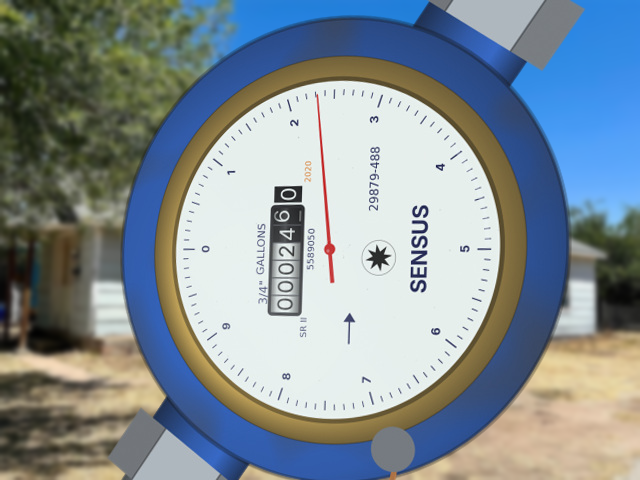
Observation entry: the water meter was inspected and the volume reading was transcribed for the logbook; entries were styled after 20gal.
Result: 2462.3gal
